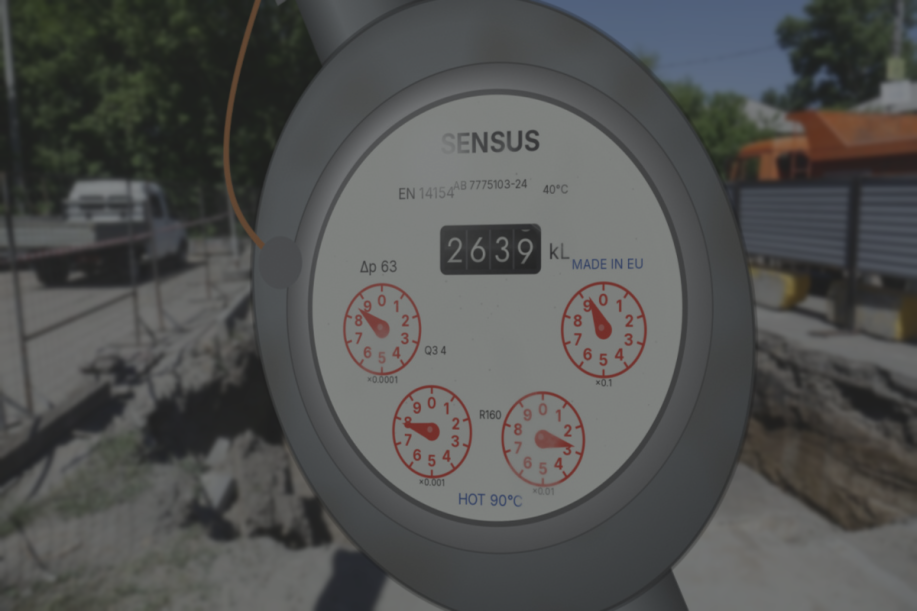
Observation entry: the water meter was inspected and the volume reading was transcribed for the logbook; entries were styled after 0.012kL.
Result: 2638.9278kL
